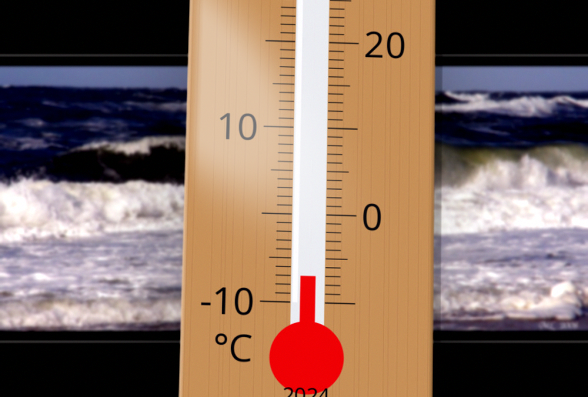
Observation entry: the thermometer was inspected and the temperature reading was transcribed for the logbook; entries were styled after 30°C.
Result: -7°C
